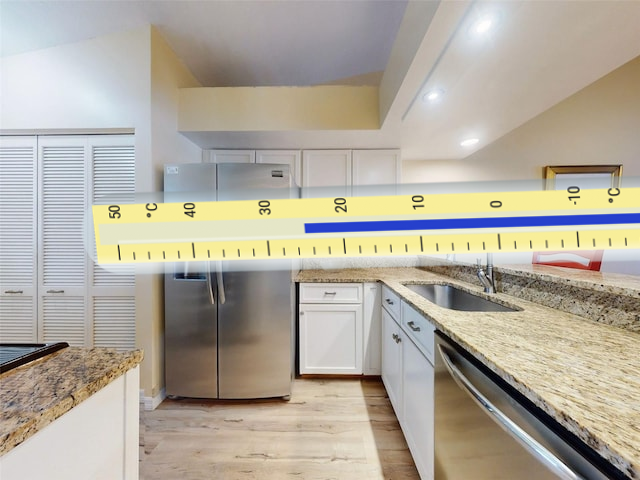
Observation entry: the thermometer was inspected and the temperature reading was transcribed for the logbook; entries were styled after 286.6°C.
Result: 25°C
